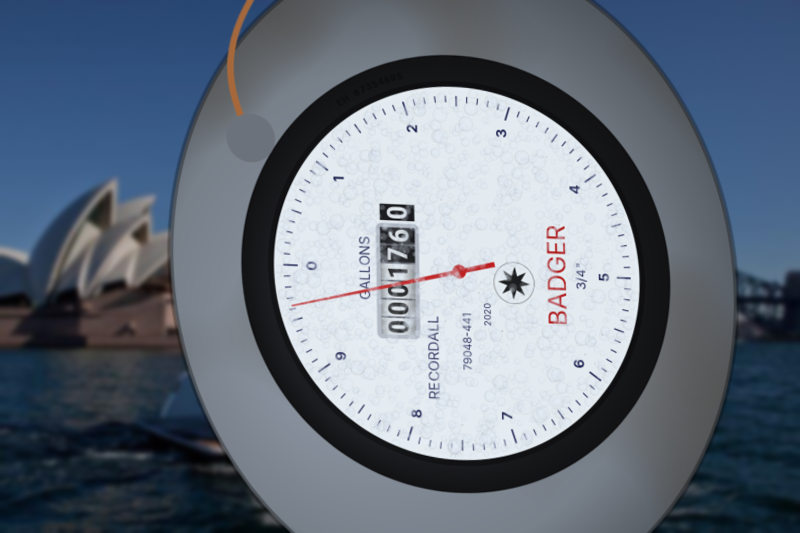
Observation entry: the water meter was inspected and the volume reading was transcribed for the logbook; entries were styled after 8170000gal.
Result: 1759.6gal
